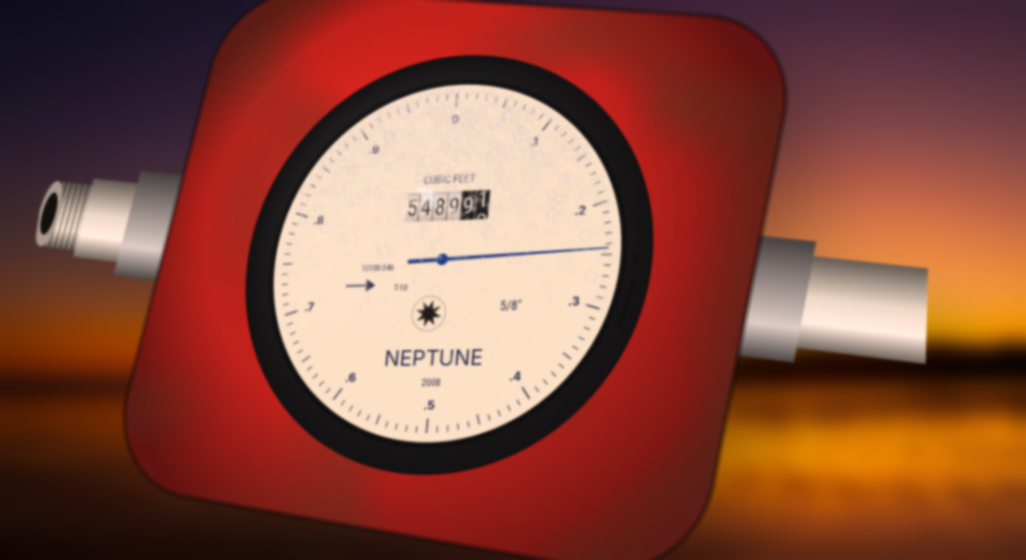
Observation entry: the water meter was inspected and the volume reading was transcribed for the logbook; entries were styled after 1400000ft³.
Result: 548991.24ft³
